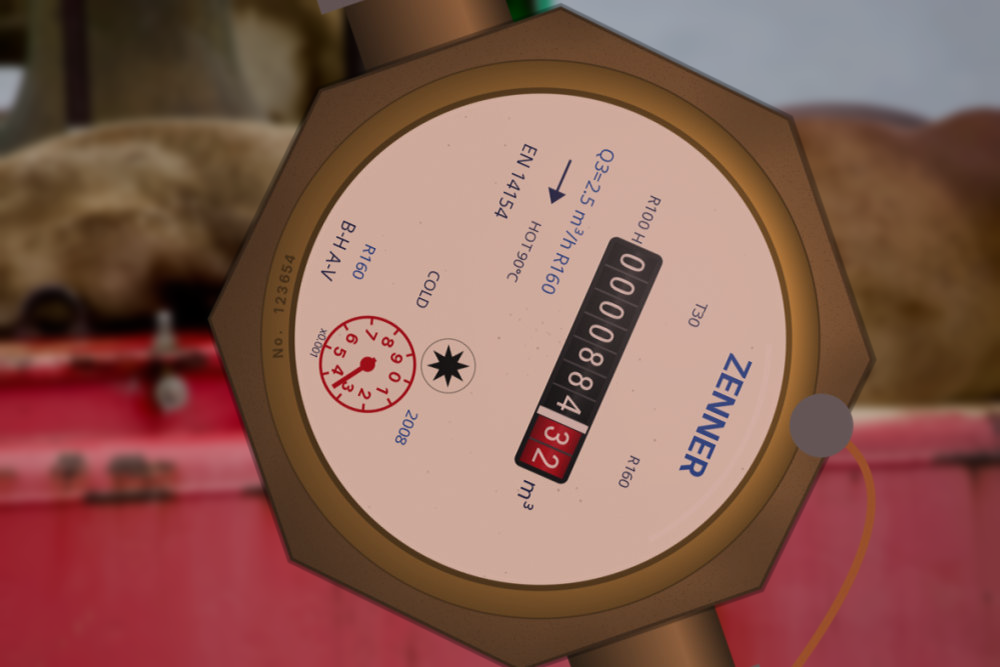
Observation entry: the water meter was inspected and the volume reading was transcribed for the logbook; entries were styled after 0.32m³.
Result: 884.323m³
